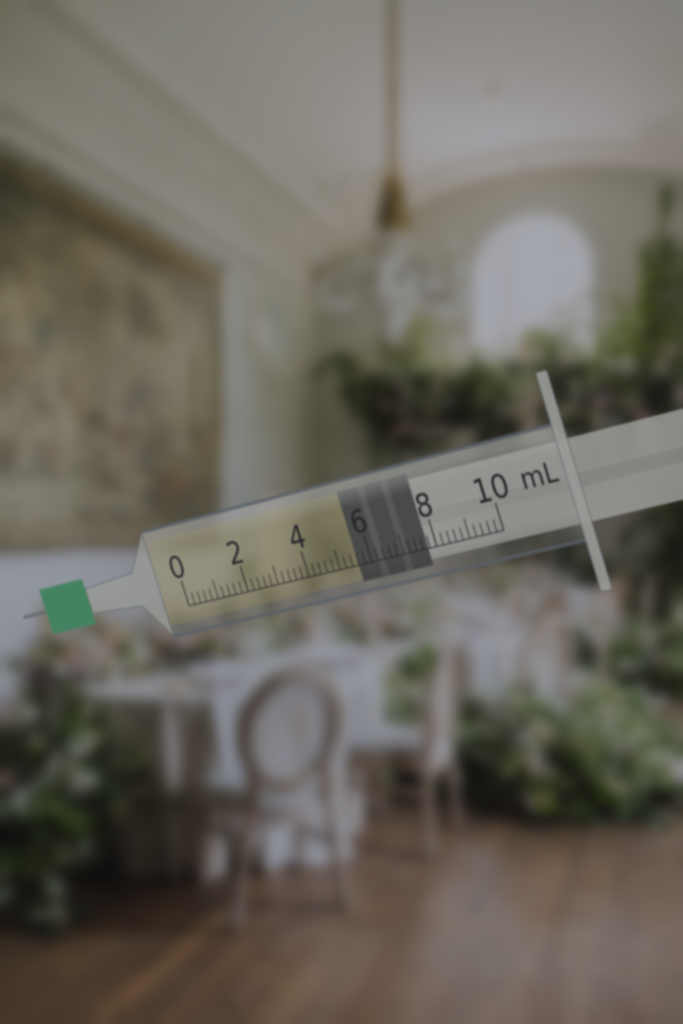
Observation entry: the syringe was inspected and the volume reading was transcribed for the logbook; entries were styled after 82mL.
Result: 5.6mL
